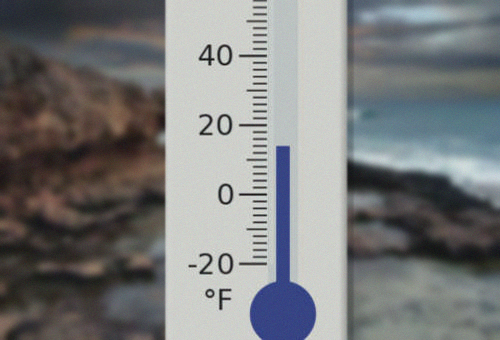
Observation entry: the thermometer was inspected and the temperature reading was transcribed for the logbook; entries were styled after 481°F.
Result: 14°F
